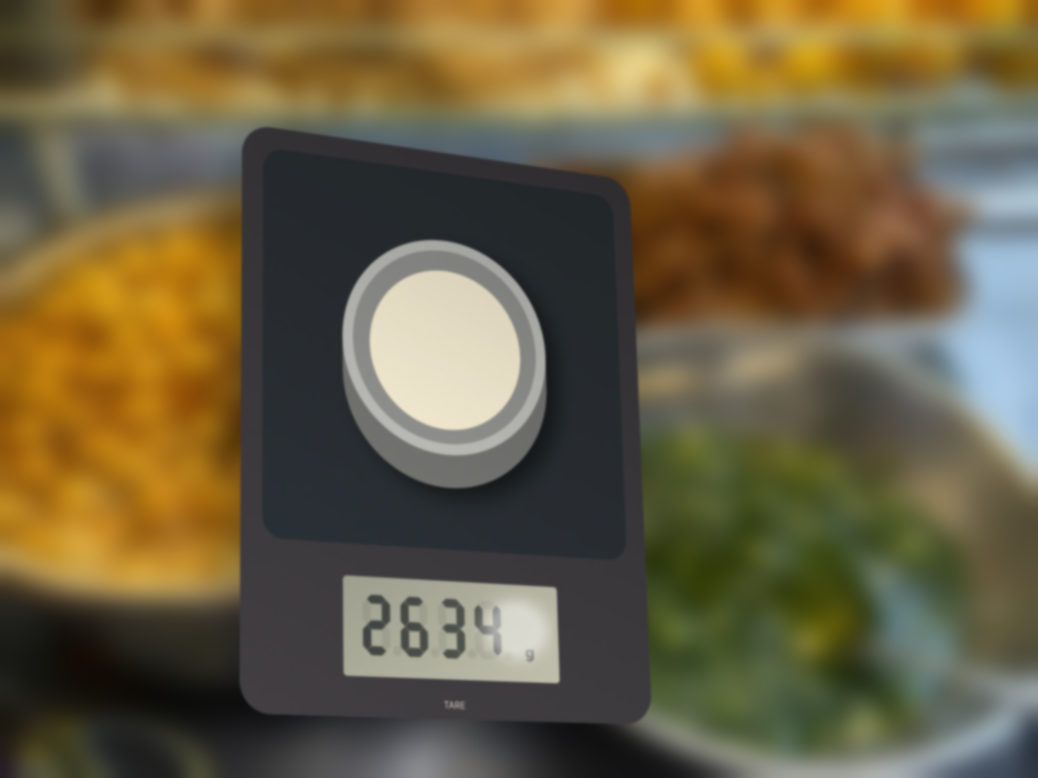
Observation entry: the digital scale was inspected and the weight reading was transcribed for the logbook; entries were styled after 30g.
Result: 2634g
